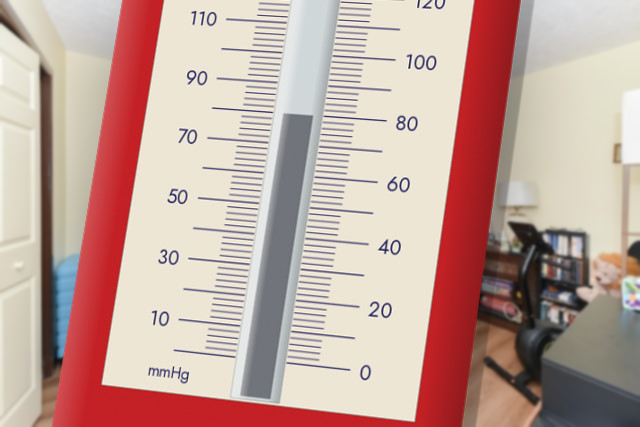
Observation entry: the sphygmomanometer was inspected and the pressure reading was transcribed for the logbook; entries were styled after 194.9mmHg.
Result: 80mmHg
